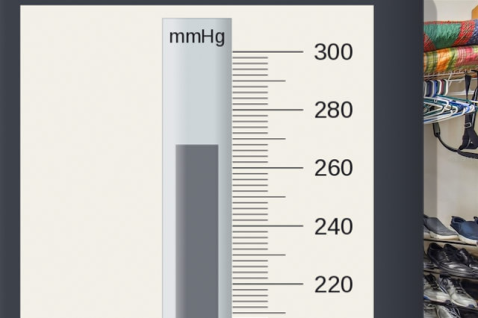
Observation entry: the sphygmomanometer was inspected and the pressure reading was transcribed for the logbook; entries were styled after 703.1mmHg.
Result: 268mmHg
